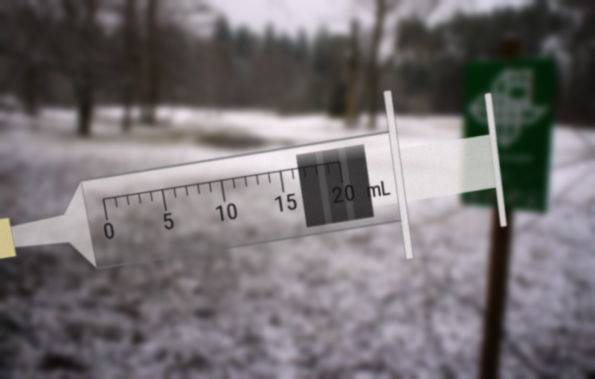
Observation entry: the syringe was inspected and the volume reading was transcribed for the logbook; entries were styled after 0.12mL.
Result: 16.5mL
